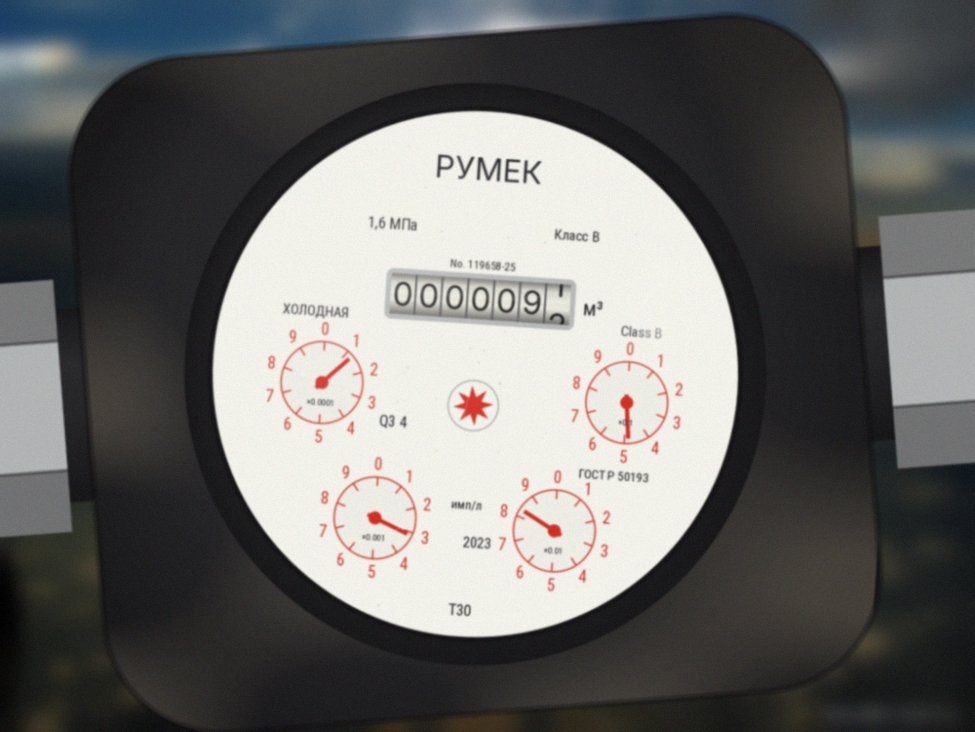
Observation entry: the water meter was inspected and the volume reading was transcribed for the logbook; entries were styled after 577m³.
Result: 91.4831m³
